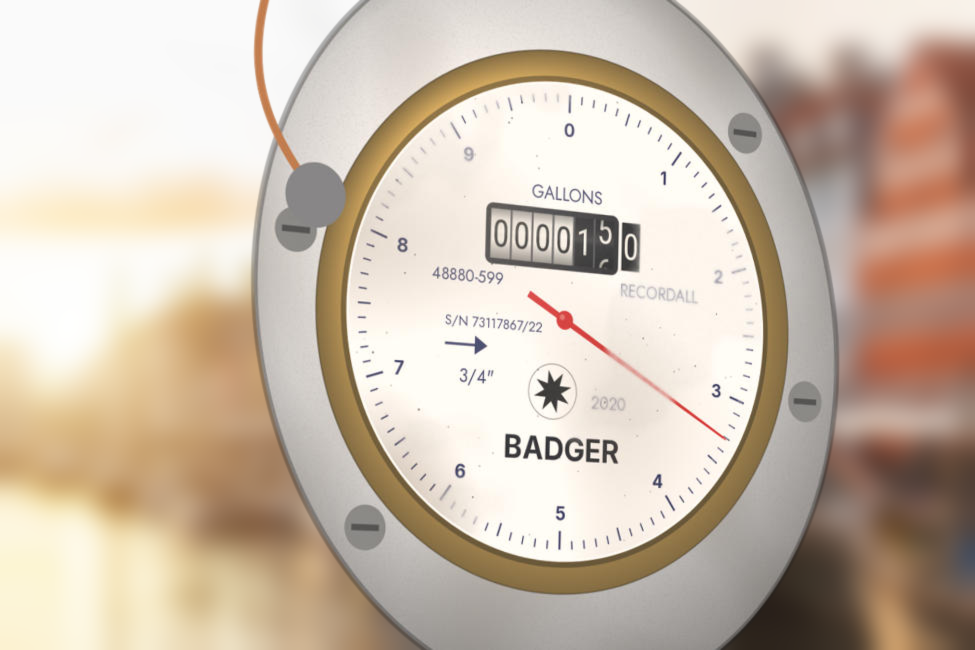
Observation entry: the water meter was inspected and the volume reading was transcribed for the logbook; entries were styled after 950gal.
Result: 153.3gal
